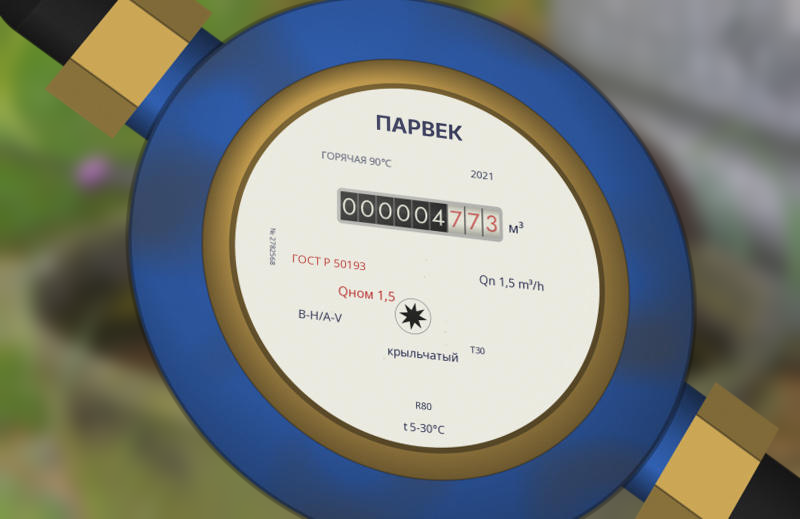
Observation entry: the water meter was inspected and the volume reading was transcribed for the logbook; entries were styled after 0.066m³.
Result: 4.773m³
